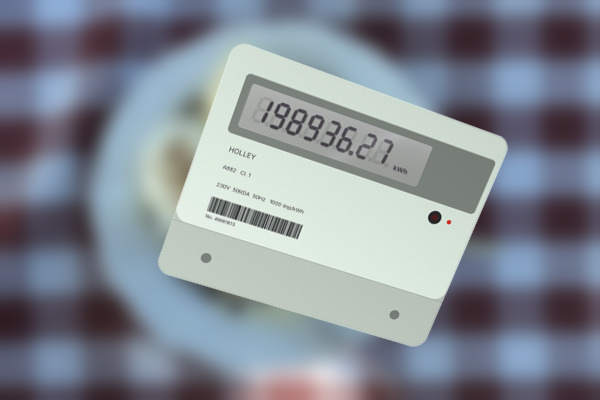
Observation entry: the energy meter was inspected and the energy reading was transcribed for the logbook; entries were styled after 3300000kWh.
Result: 198936.27kWh
